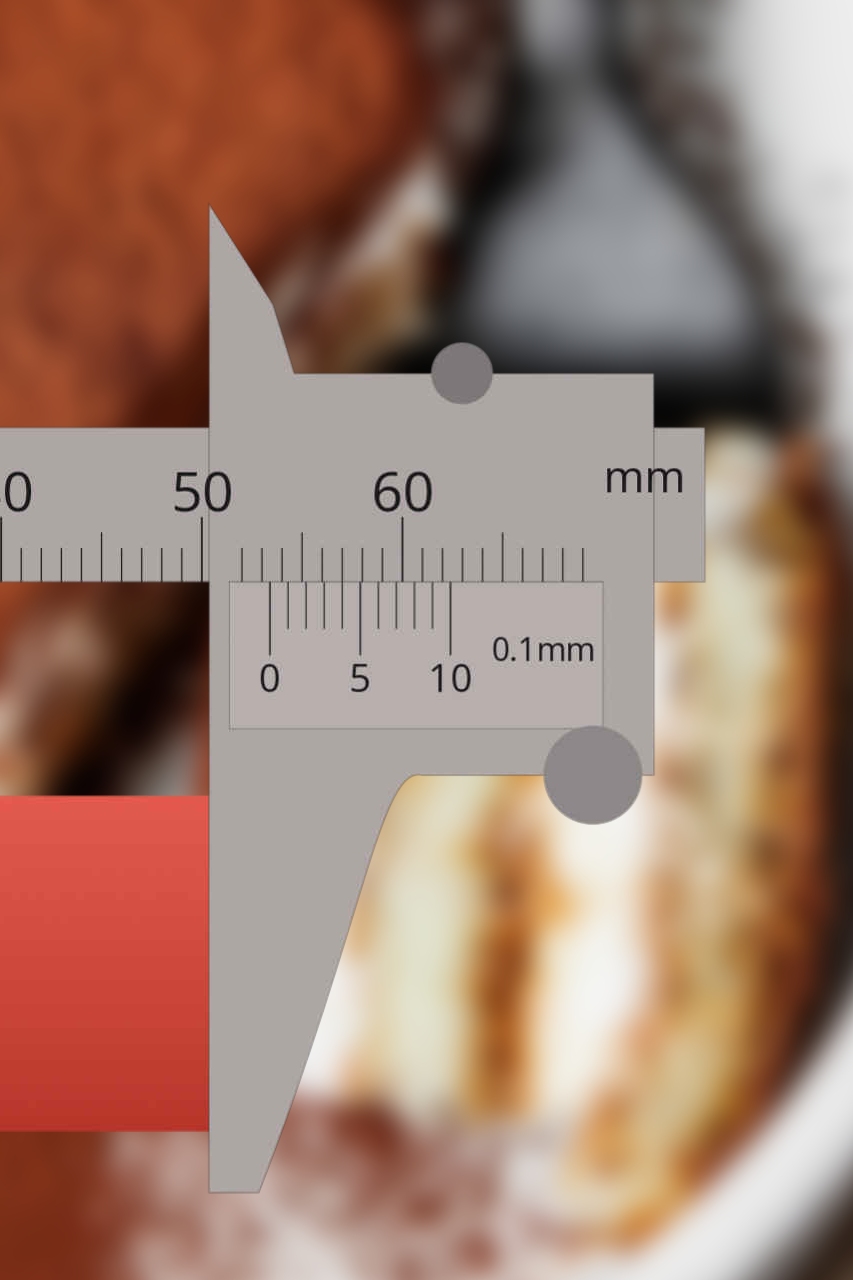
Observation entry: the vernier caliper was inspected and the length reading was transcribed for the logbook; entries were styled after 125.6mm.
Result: 53.4mm
